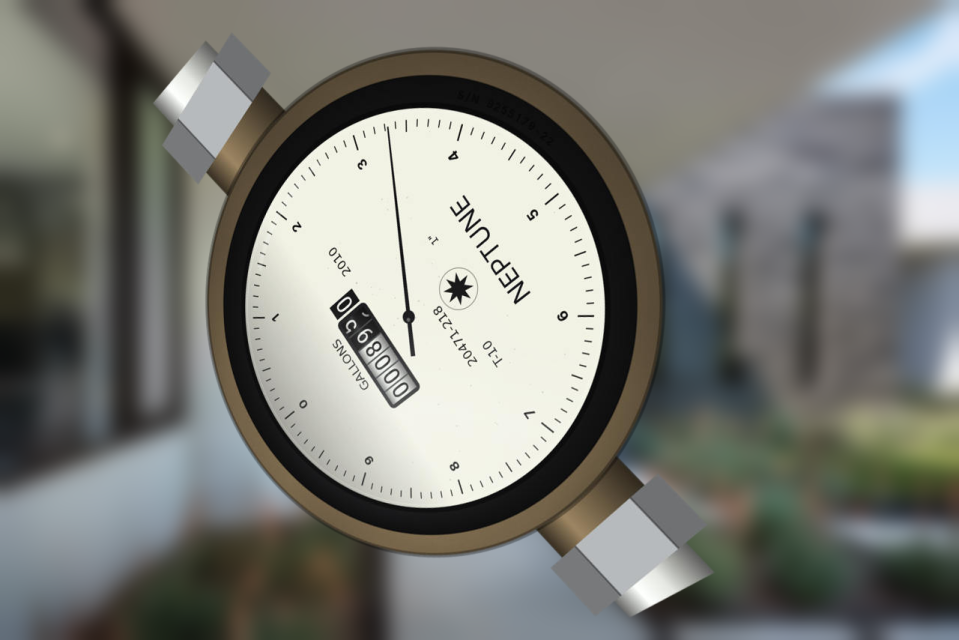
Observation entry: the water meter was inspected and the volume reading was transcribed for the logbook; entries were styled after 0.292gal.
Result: 8953.3gal
